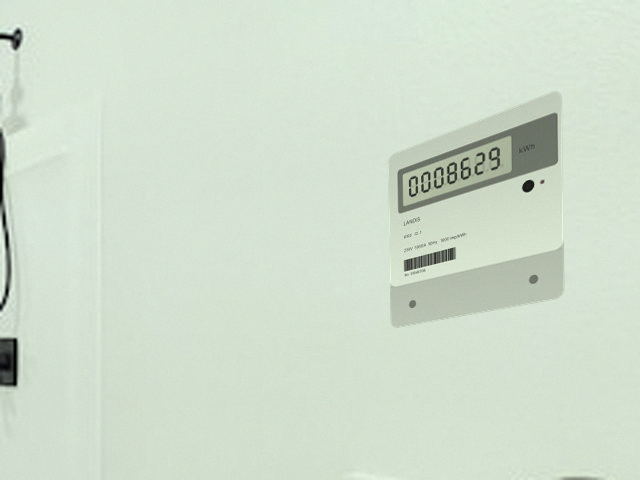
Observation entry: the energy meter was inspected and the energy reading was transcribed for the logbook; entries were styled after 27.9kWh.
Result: 8629kWh
